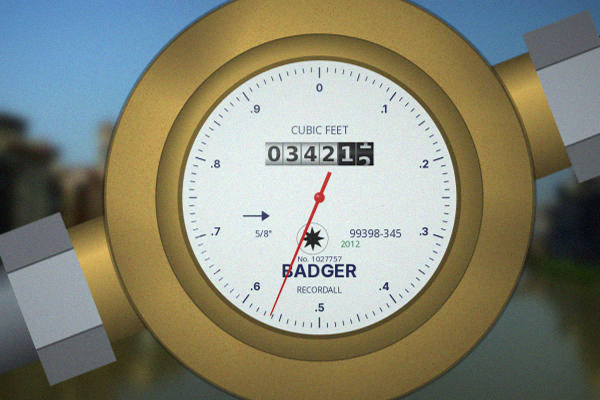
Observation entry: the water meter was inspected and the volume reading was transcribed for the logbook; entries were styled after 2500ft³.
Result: 34211.56ft³
